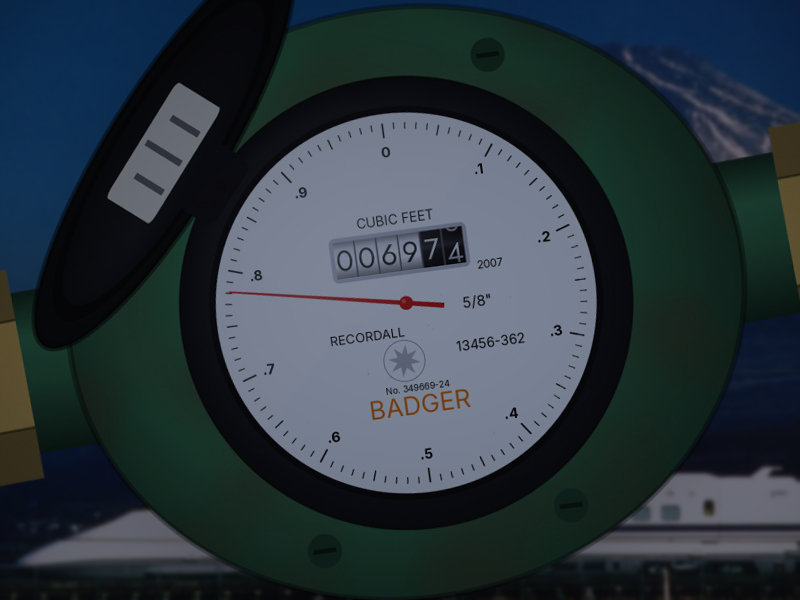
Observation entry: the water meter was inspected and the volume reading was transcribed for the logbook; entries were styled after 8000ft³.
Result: 6973.78ft³
